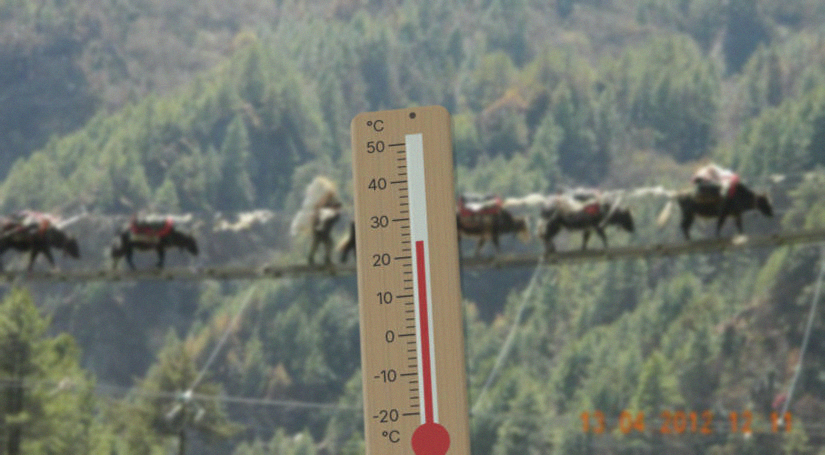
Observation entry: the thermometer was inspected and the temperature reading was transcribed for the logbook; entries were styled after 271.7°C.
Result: 24°C
